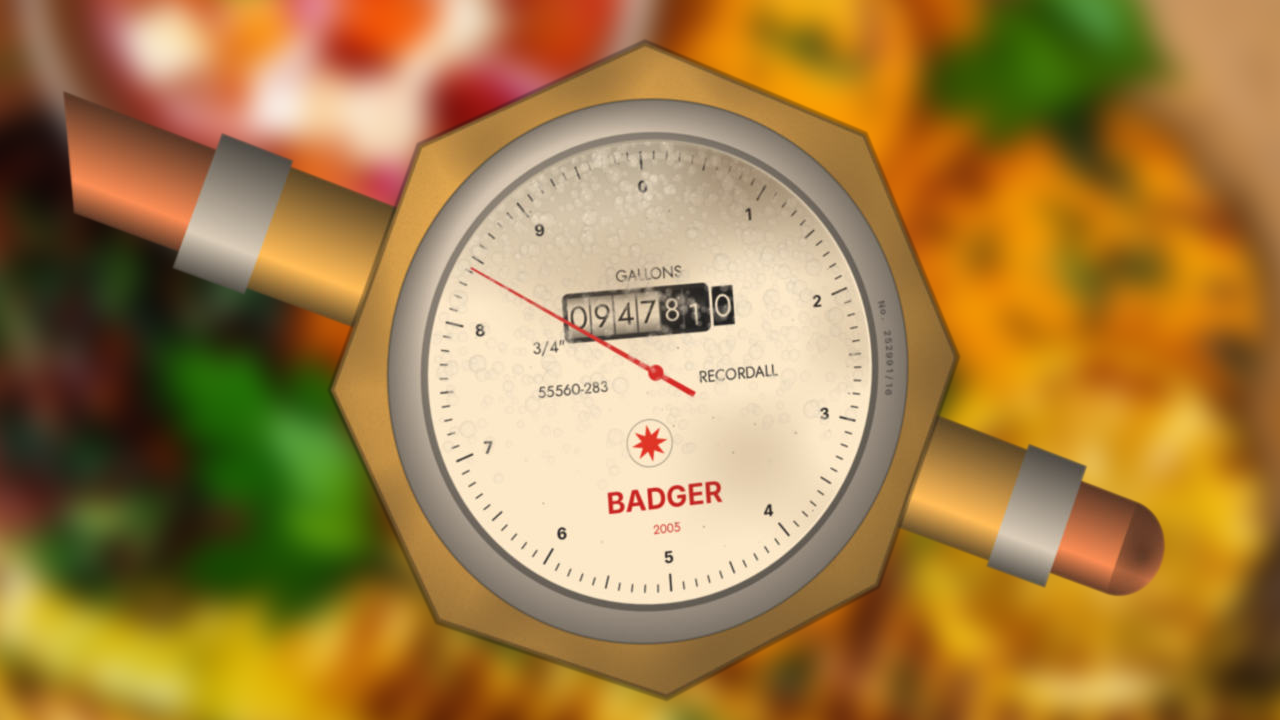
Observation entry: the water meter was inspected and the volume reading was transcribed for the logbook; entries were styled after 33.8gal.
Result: 947808.4gal
